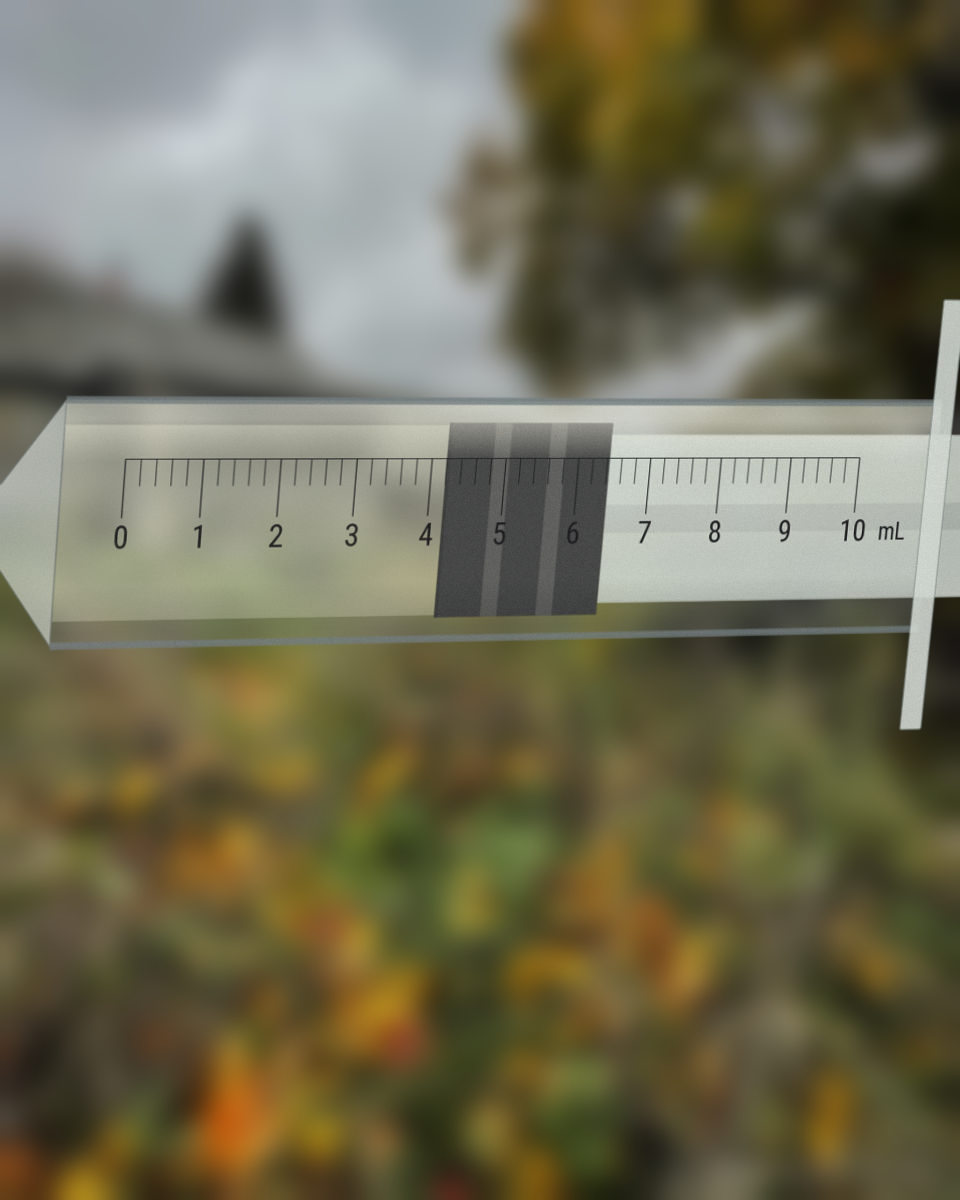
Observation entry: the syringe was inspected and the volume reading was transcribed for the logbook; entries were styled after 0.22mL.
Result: 4.2mL
